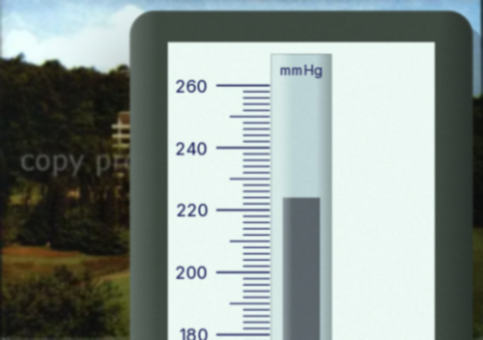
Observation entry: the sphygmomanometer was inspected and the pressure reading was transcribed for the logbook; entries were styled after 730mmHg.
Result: 224mmHg
